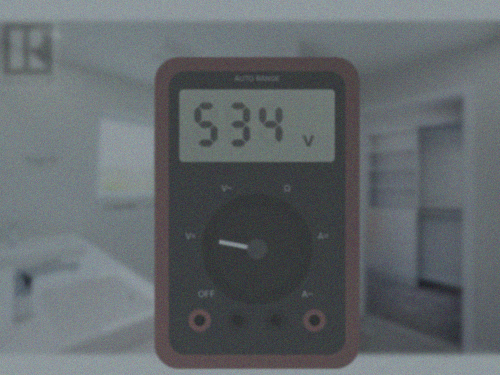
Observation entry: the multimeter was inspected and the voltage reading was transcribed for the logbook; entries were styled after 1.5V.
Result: 534V
